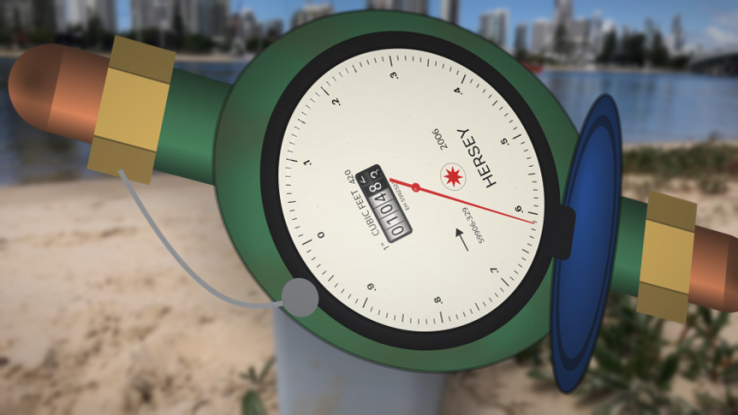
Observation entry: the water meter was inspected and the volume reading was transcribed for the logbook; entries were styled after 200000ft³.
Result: 10482.61ft³
